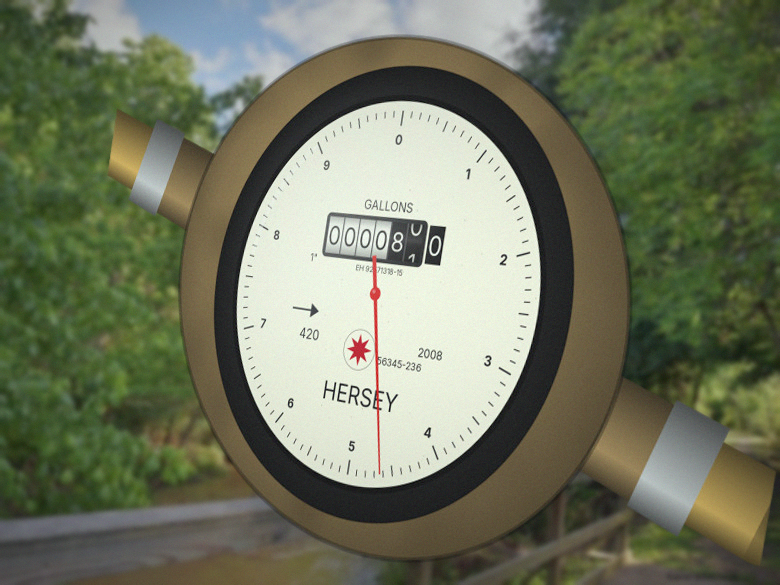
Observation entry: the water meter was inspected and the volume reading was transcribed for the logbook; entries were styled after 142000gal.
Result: 804.6gal
